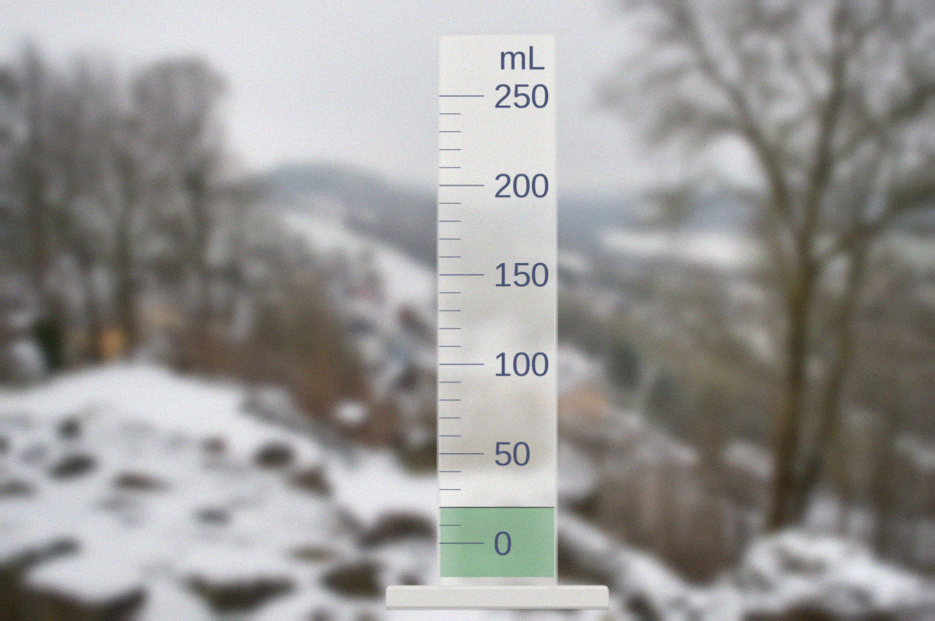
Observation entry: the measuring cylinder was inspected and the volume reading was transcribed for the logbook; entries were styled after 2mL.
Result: 20mL
